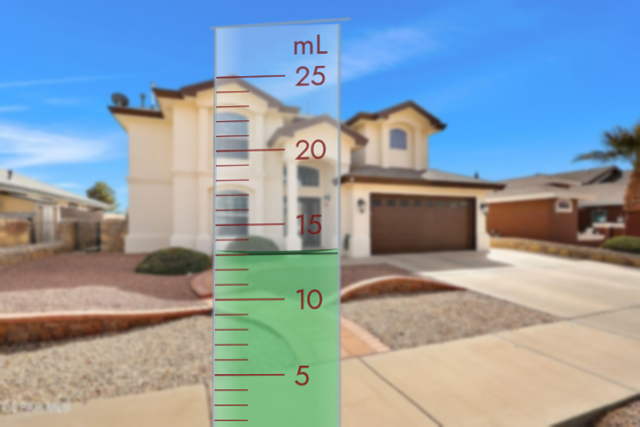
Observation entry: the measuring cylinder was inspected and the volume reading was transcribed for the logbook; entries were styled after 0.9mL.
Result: 13mL
